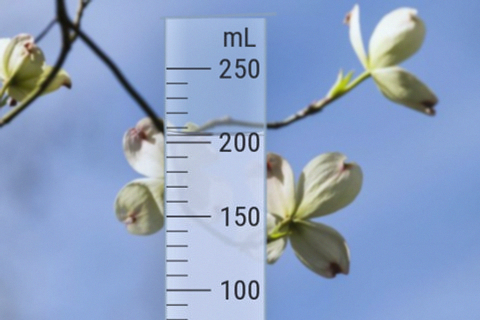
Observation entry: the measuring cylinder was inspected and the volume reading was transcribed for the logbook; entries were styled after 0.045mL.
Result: 205mL
